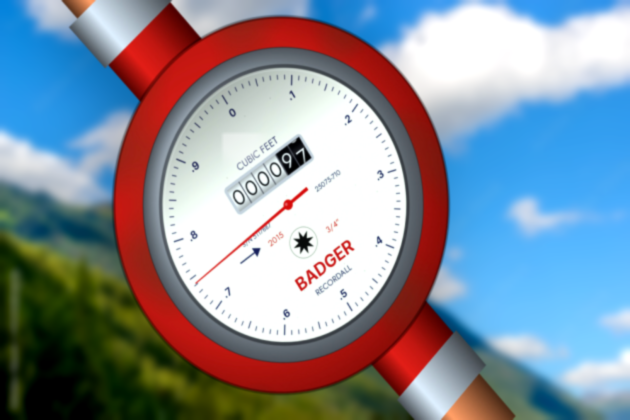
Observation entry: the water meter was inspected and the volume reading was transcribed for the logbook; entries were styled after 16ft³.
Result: 96.74ft³
